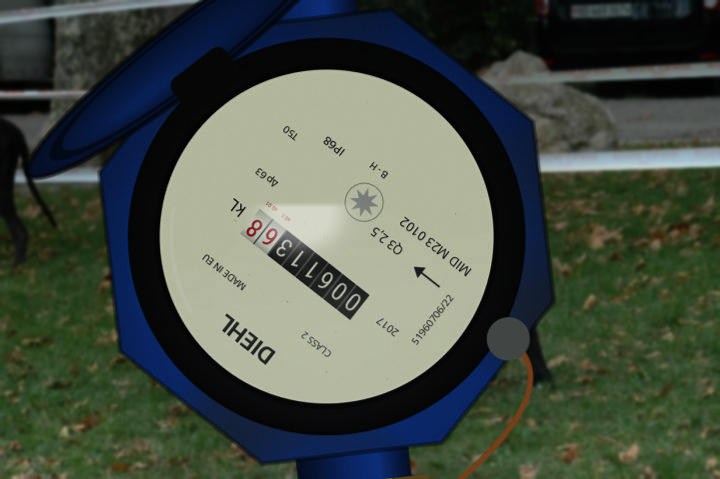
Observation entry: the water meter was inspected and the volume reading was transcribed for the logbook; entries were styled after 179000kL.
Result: 6113.68kL
